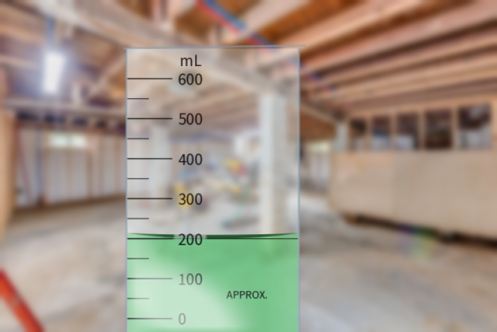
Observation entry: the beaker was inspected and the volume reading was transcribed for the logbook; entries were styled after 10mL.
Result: 200mL
